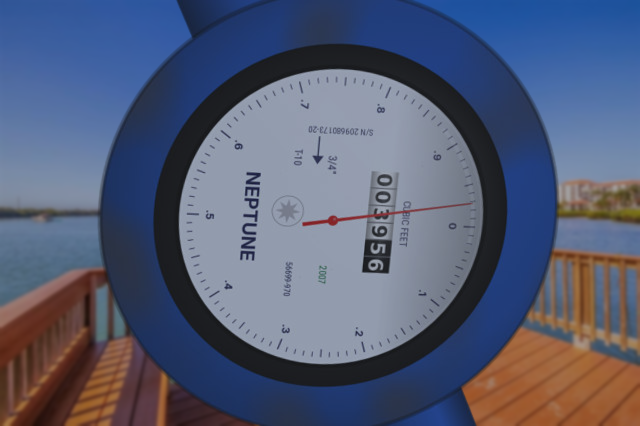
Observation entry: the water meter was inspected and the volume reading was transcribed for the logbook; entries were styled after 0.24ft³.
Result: 3955.97ft³
